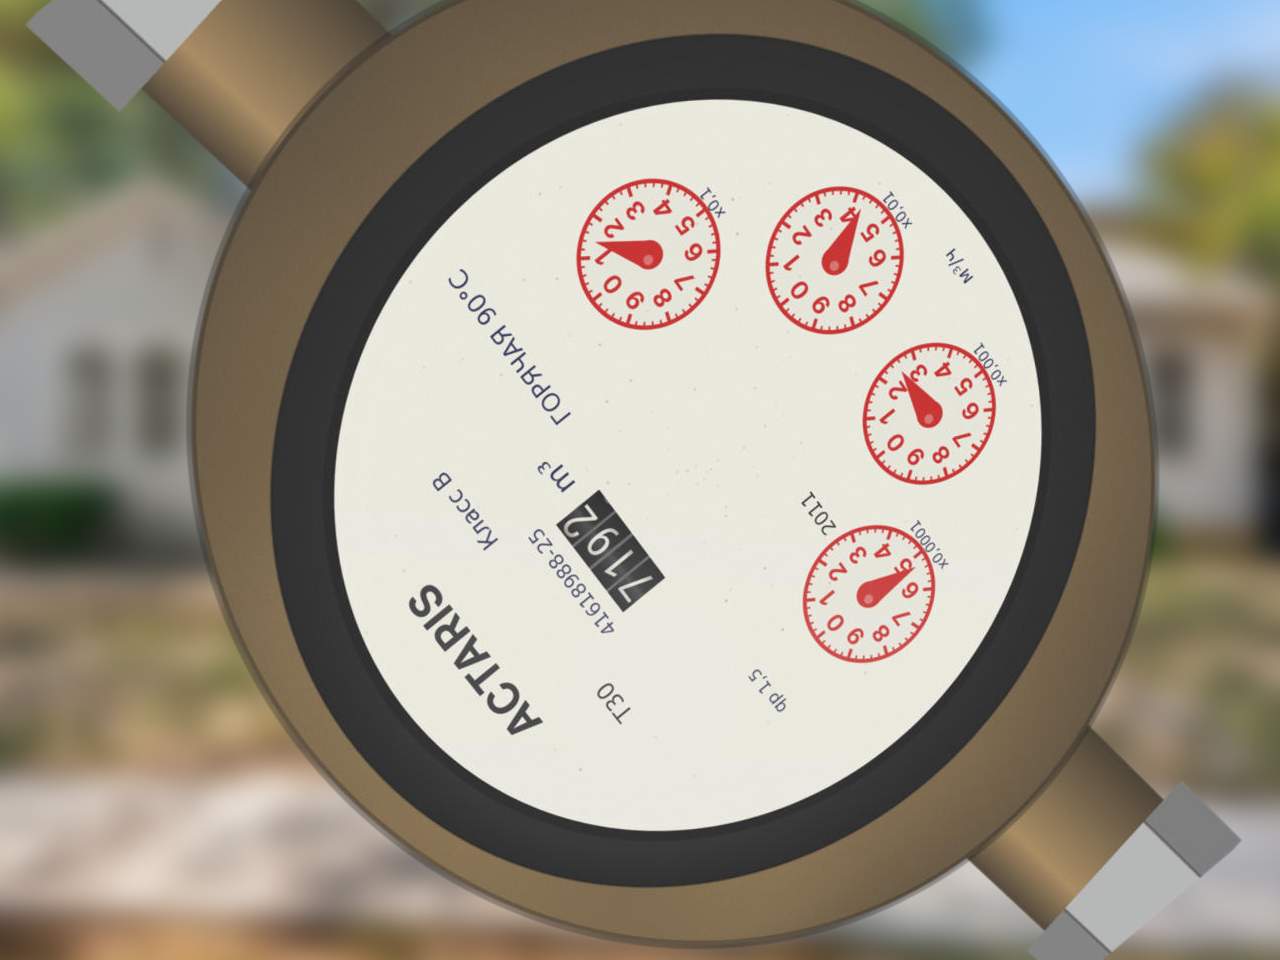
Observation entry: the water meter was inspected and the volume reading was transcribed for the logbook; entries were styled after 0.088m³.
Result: 7192.1425m³
